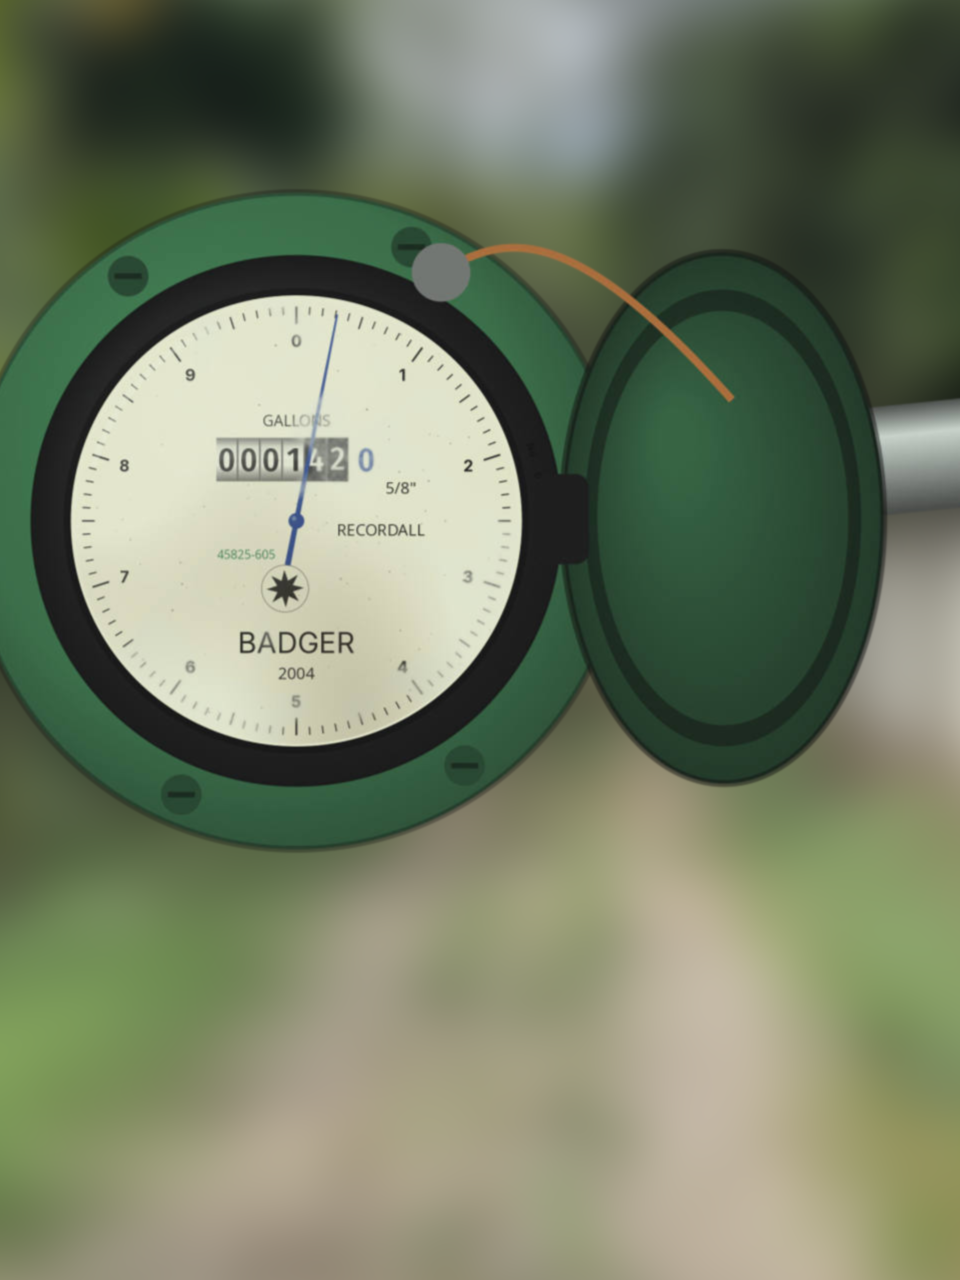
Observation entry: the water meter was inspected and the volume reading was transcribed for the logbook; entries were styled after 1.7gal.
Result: 1420.3gal
